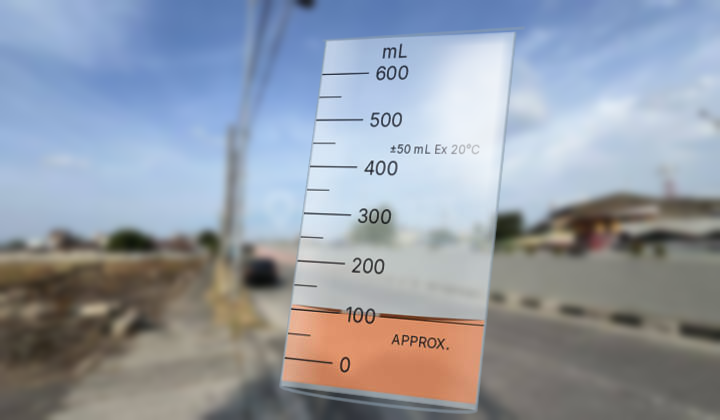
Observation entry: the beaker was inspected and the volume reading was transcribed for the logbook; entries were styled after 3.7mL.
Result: 100mL
